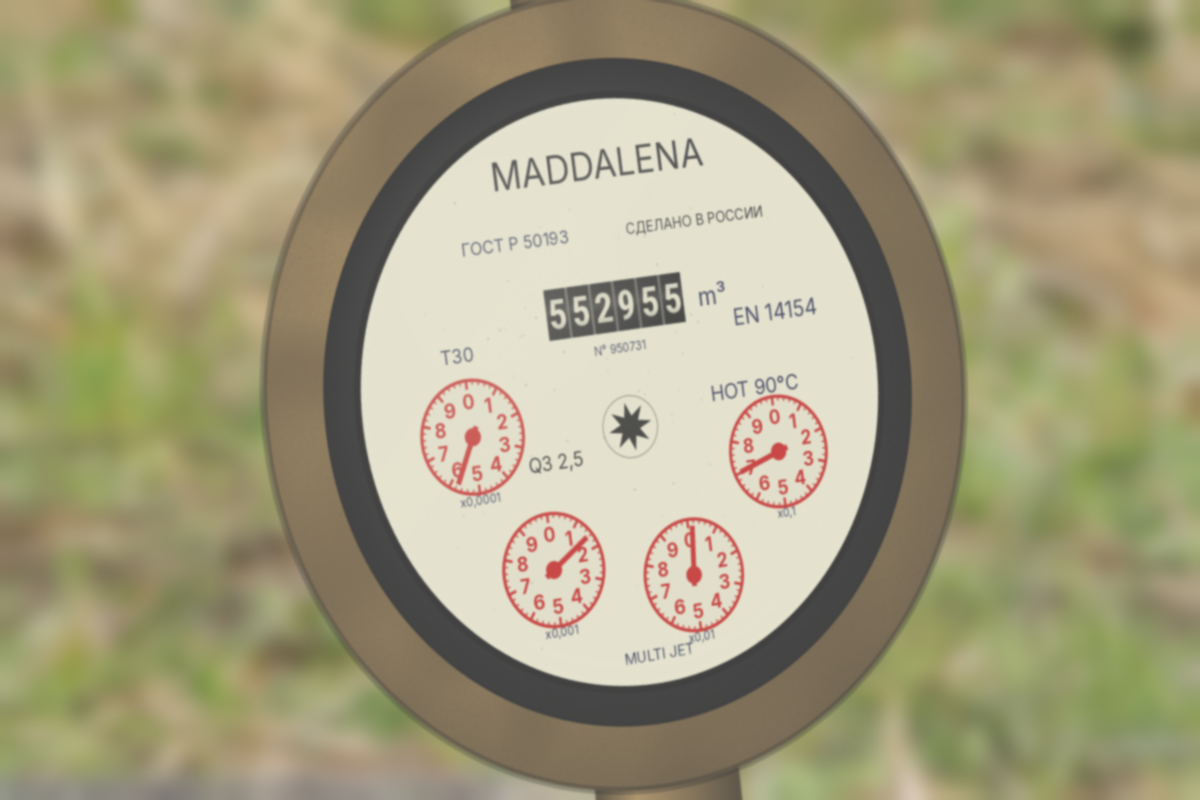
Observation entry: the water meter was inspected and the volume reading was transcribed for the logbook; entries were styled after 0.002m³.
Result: 552955.7015m³
